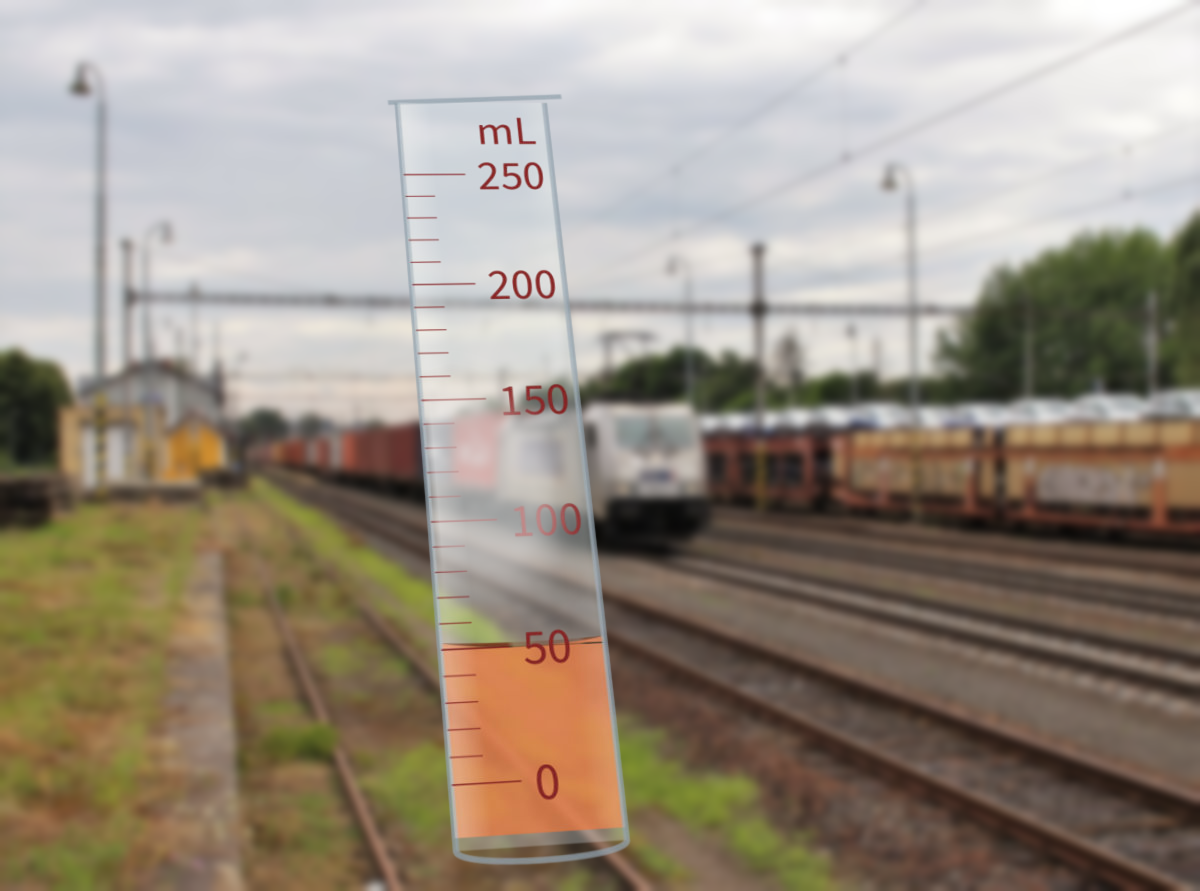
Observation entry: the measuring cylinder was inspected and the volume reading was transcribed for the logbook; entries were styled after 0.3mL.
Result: 50mL
